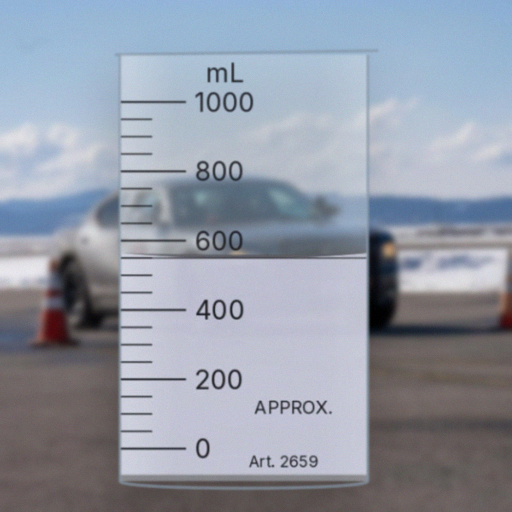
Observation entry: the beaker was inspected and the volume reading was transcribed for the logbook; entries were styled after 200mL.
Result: 550mL
